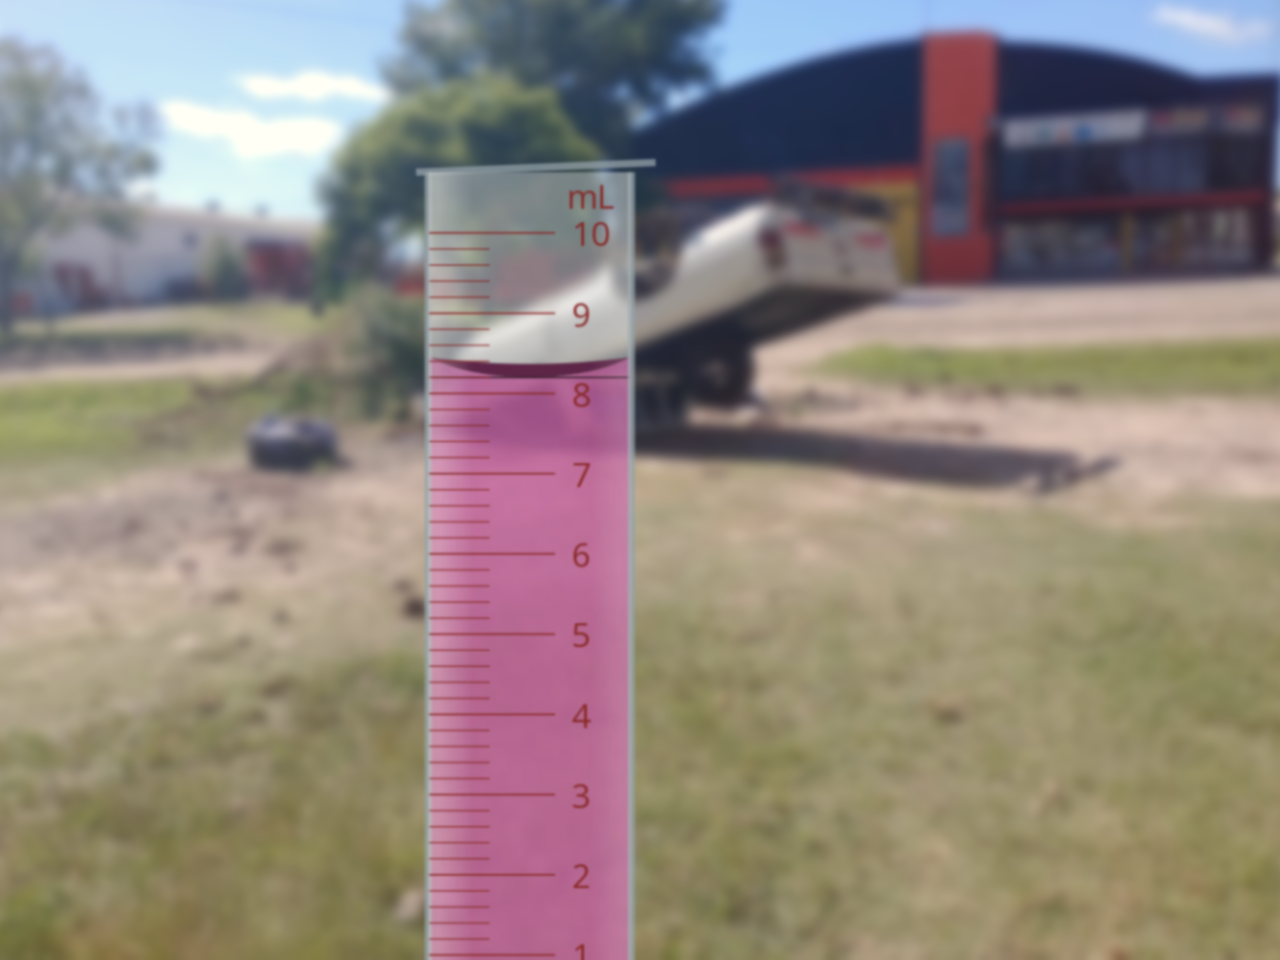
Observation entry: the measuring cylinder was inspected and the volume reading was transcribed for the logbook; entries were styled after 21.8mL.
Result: 8.2mL
